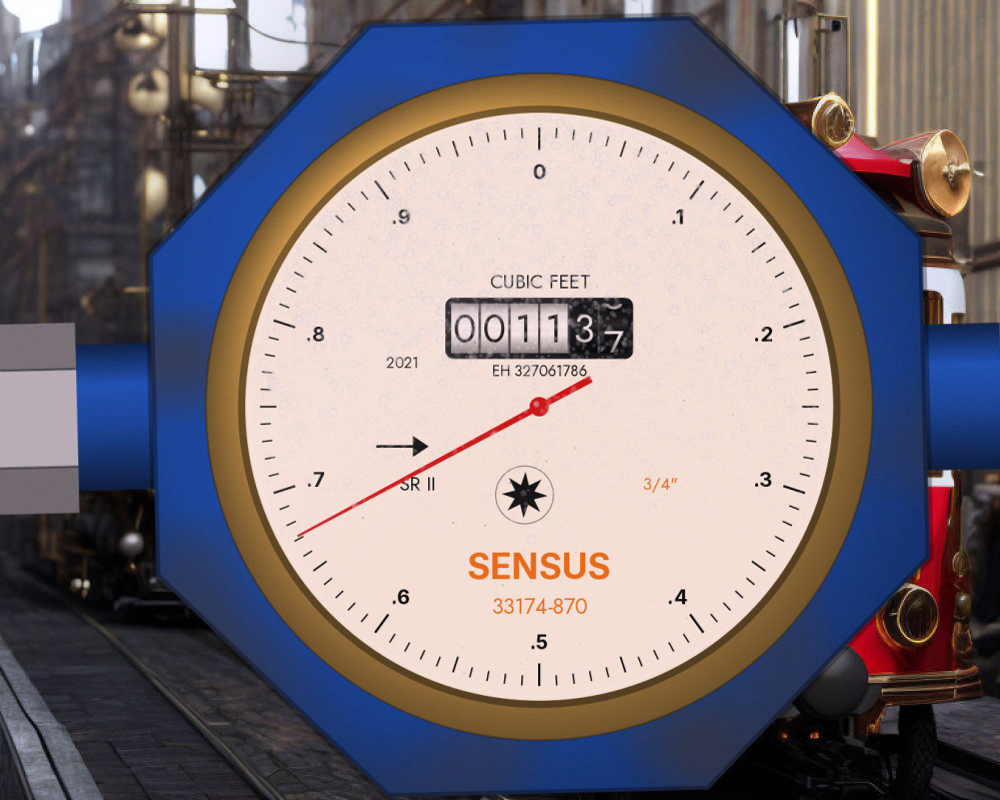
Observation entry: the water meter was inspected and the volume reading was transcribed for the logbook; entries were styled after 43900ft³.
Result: 1136.67ft³
